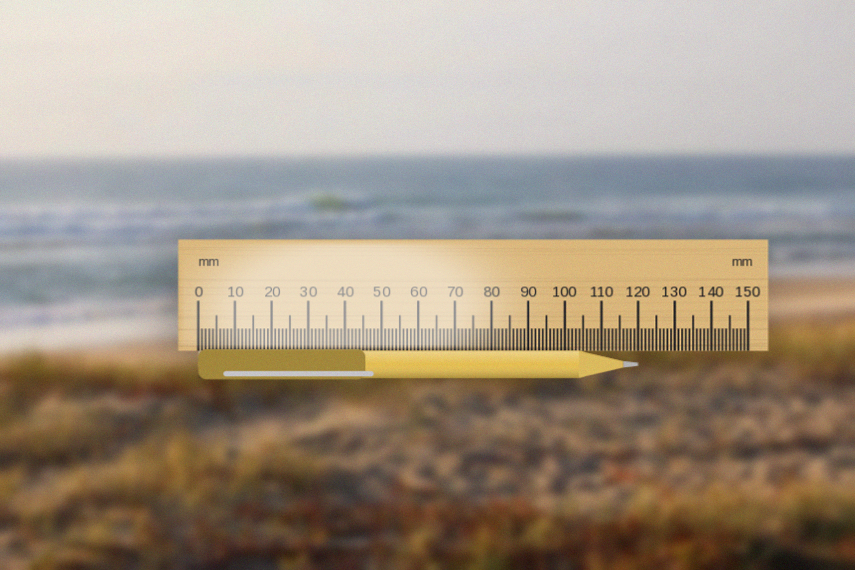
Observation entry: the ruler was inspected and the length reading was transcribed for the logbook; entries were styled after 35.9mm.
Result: 120mm
